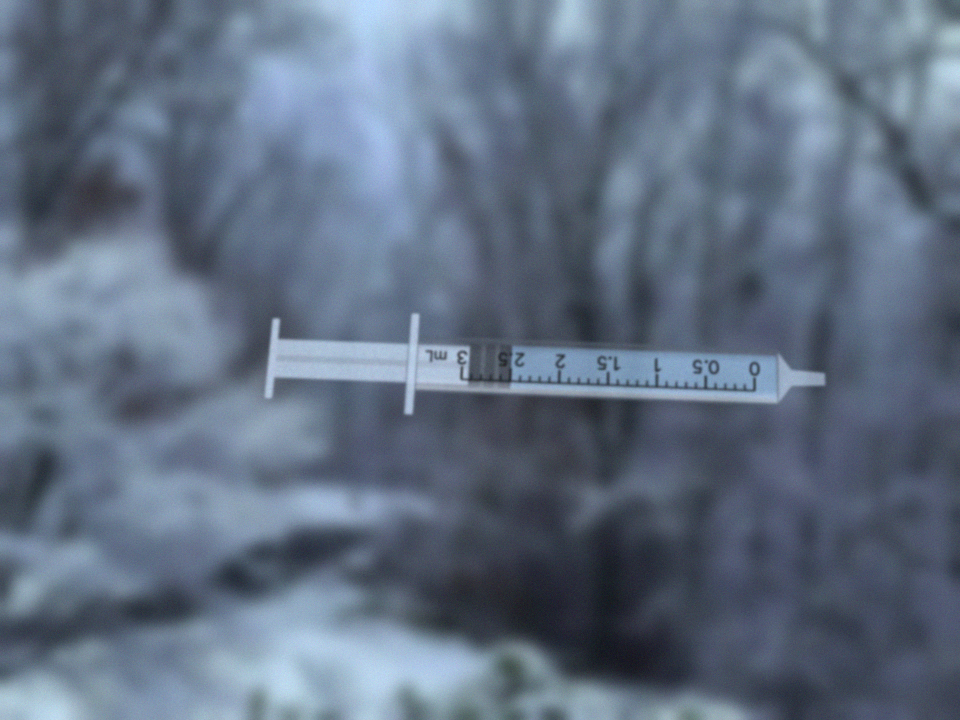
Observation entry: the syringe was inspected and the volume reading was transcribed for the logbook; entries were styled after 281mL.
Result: 2.5mL
